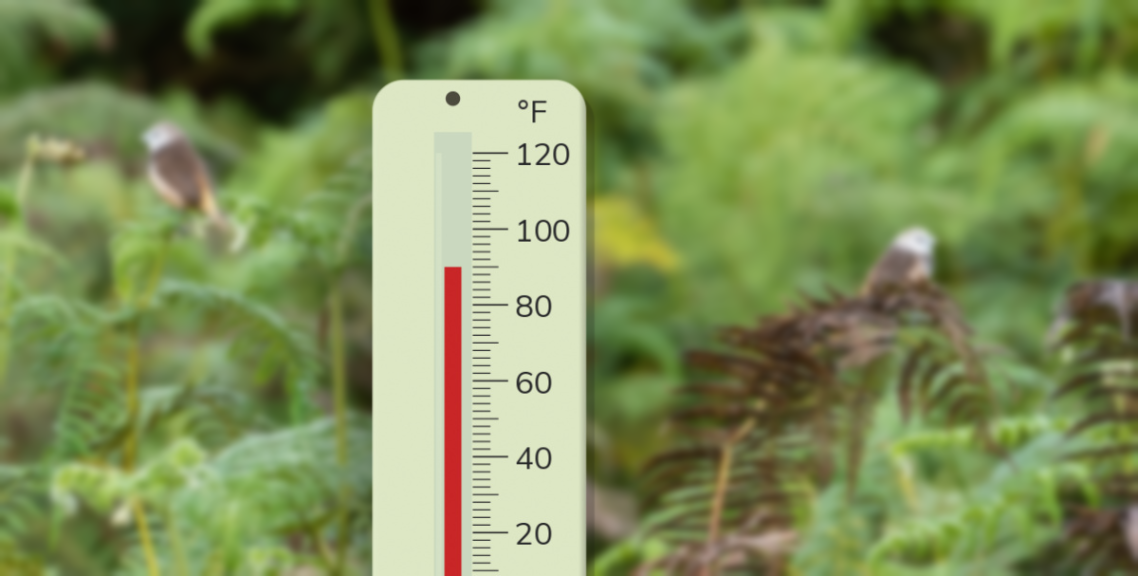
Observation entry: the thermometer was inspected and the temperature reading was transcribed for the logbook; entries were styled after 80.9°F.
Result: 90°F
